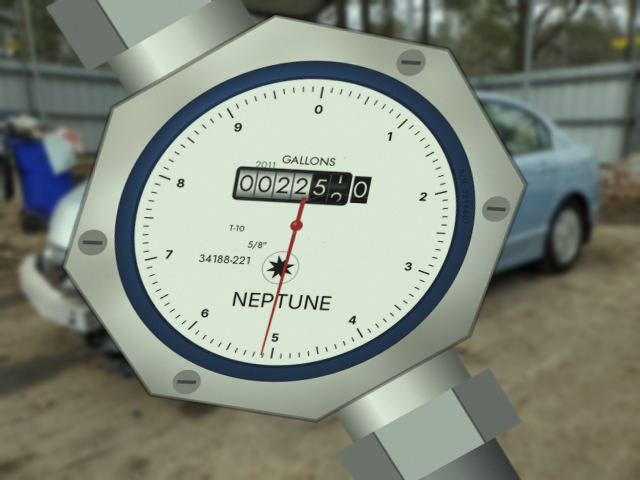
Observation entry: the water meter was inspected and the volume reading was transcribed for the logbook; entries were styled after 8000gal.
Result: 22515.1gal
